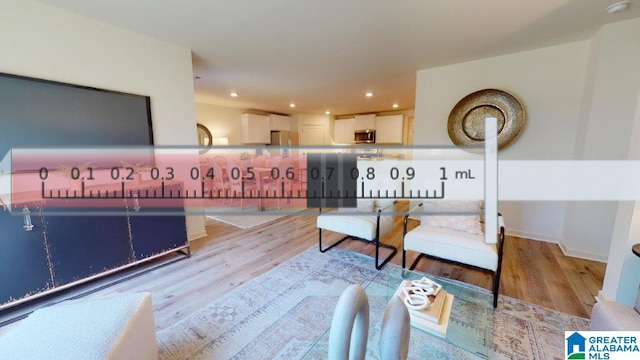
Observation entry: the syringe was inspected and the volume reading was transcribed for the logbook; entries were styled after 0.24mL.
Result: 0.66mL
